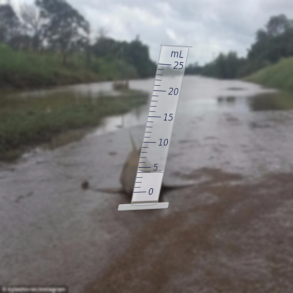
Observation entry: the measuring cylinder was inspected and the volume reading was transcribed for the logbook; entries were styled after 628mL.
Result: 4mL
